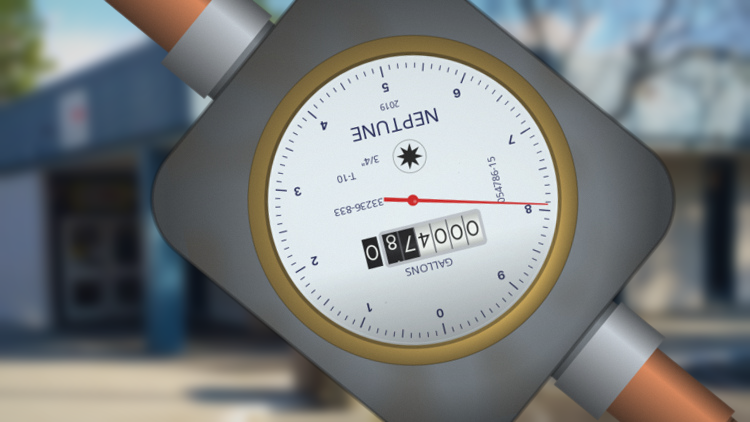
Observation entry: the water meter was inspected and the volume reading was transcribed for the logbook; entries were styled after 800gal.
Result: 4777.9gal
